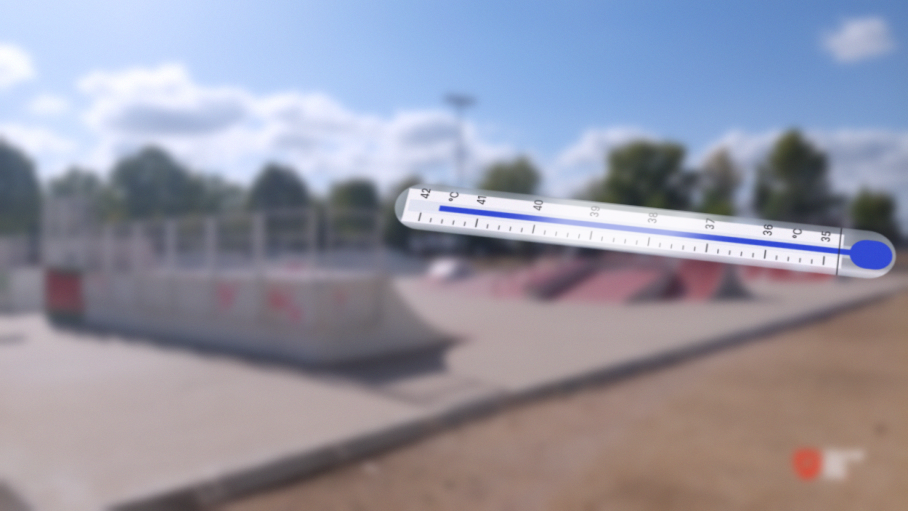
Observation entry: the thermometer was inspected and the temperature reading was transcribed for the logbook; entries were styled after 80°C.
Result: 41.7°C
